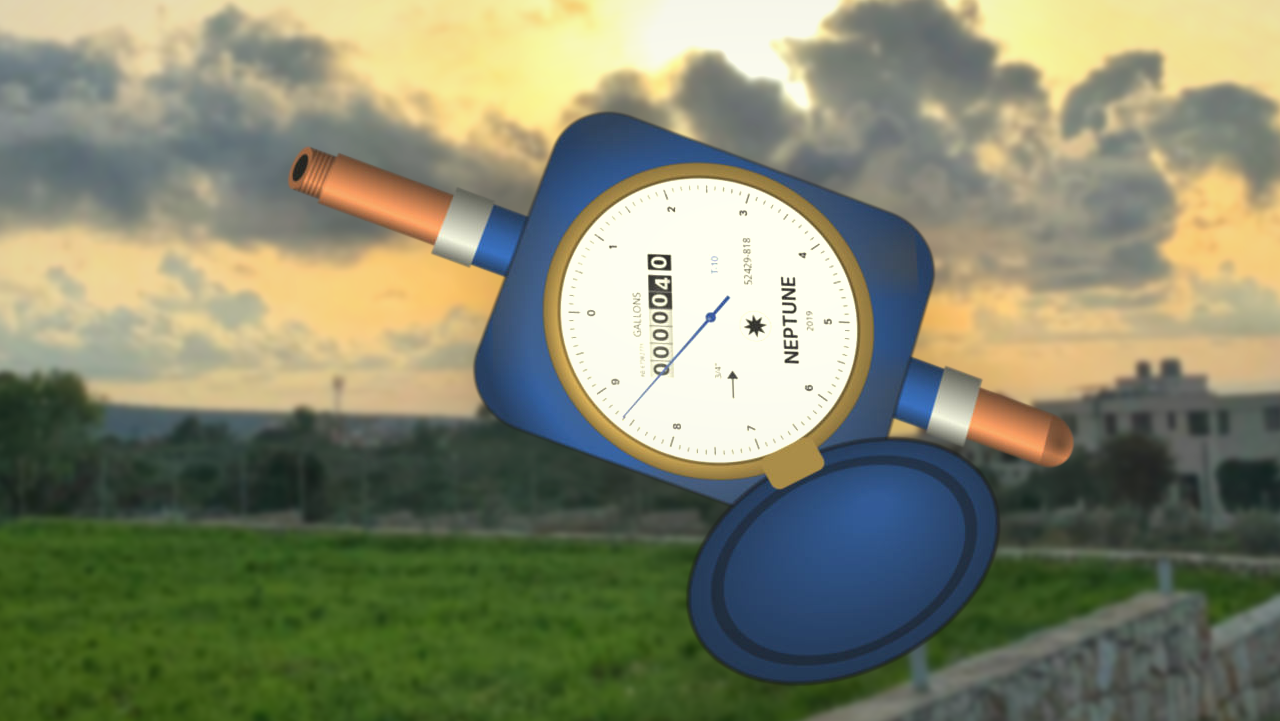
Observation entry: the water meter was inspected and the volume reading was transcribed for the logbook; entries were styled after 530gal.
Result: 38.6gal
